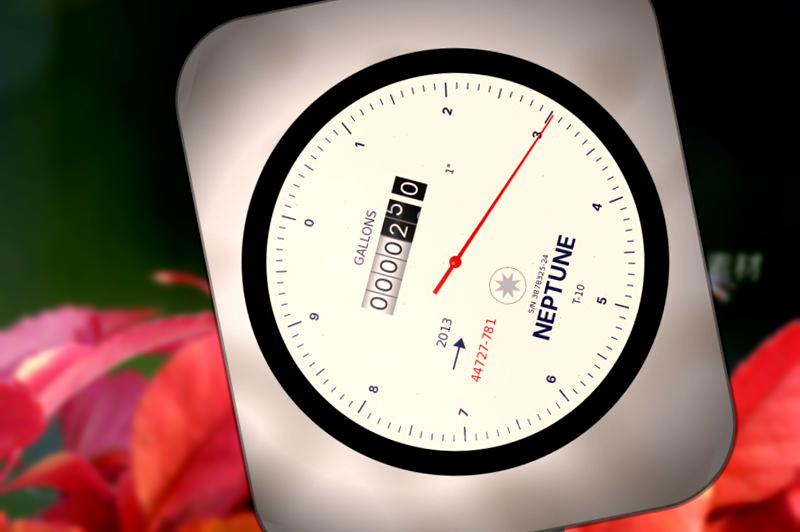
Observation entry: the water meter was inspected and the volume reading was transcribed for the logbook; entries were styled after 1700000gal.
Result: 253.0gal
